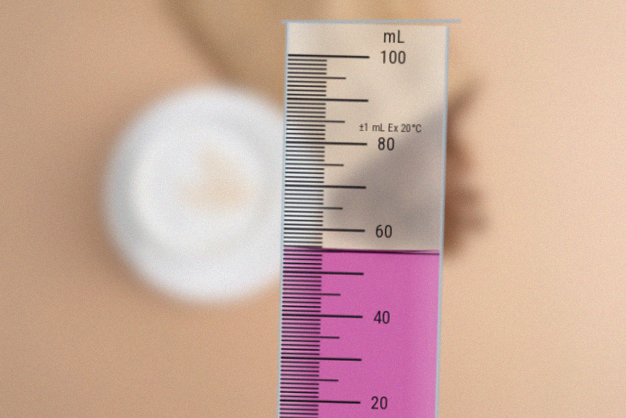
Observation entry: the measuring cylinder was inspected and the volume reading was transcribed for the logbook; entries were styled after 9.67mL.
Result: 55mL
